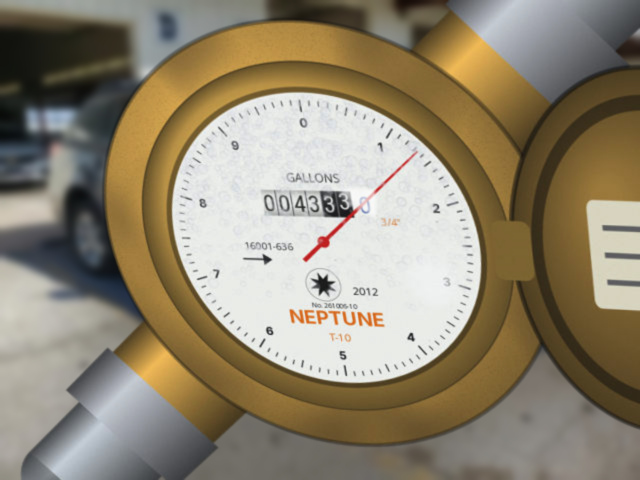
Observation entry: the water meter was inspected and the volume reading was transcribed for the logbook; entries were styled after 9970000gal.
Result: 43331.3gal
